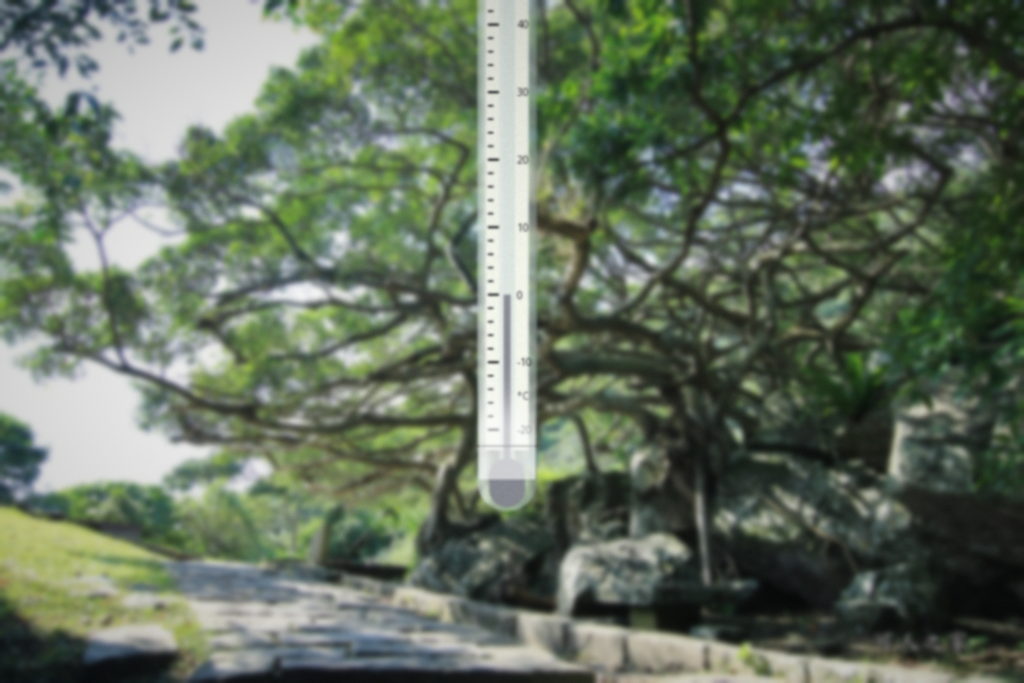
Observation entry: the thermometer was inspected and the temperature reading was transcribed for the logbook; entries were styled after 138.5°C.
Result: 0°C
